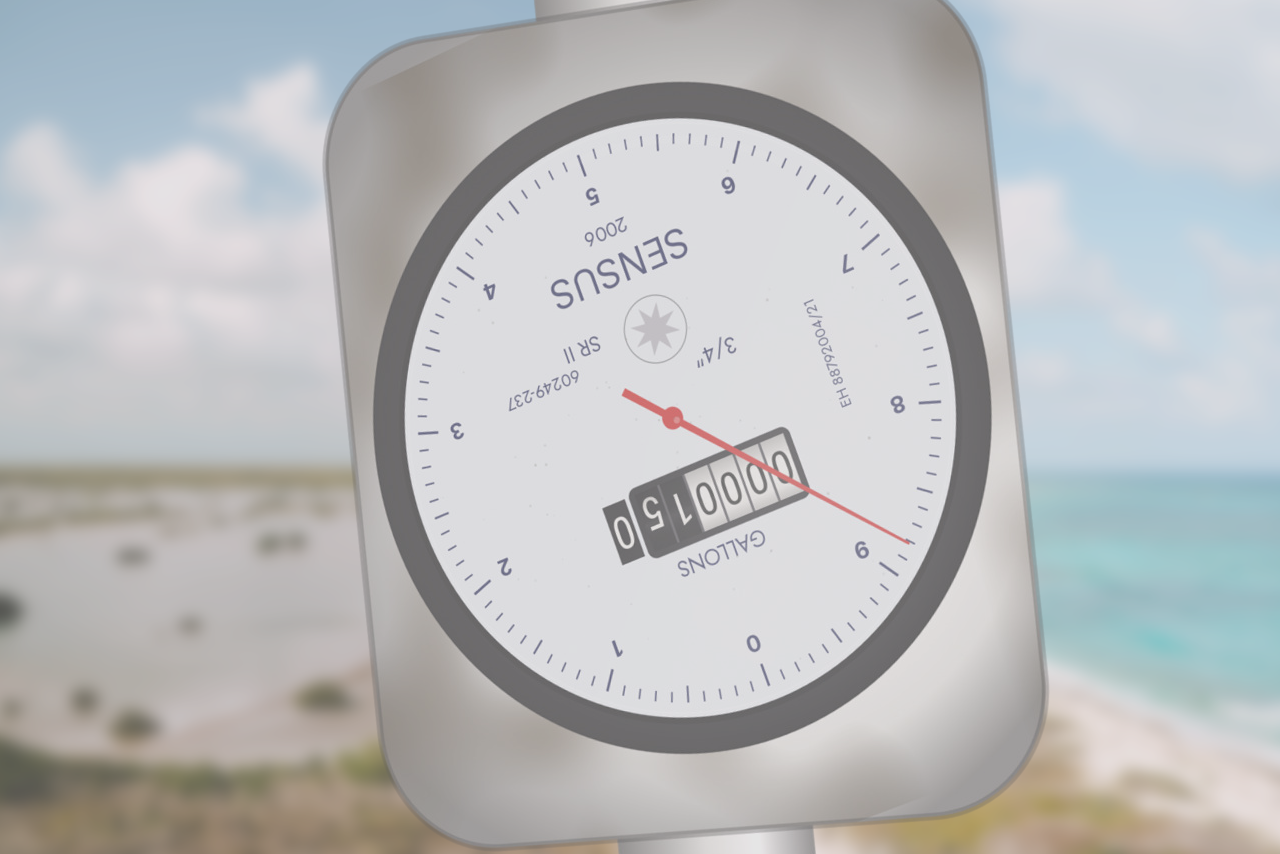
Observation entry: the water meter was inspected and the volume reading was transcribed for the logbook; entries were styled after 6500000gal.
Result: 148.8gal
